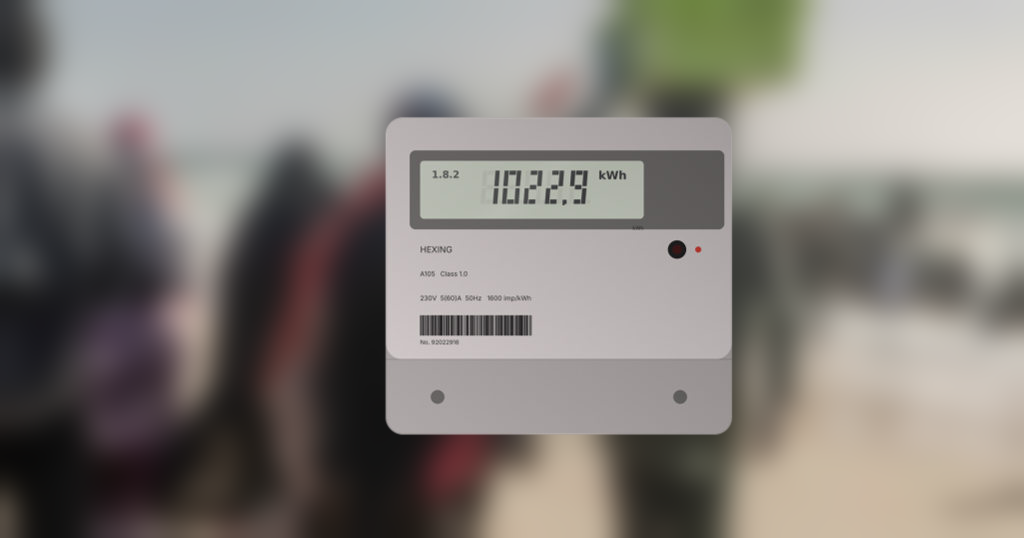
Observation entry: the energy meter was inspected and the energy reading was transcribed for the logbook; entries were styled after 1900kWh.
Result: 1022.9kWh
